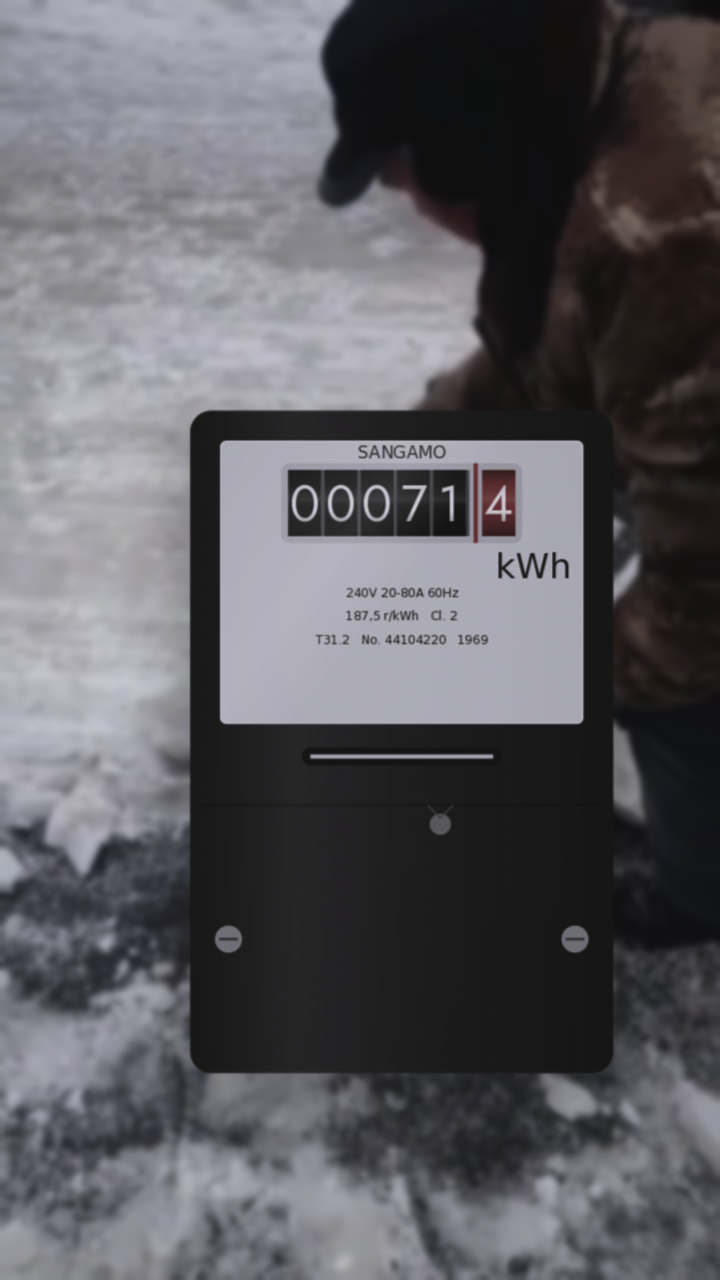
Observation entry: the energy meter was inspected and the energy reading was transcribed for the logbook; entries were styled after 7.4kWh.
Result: 71.4kWh
